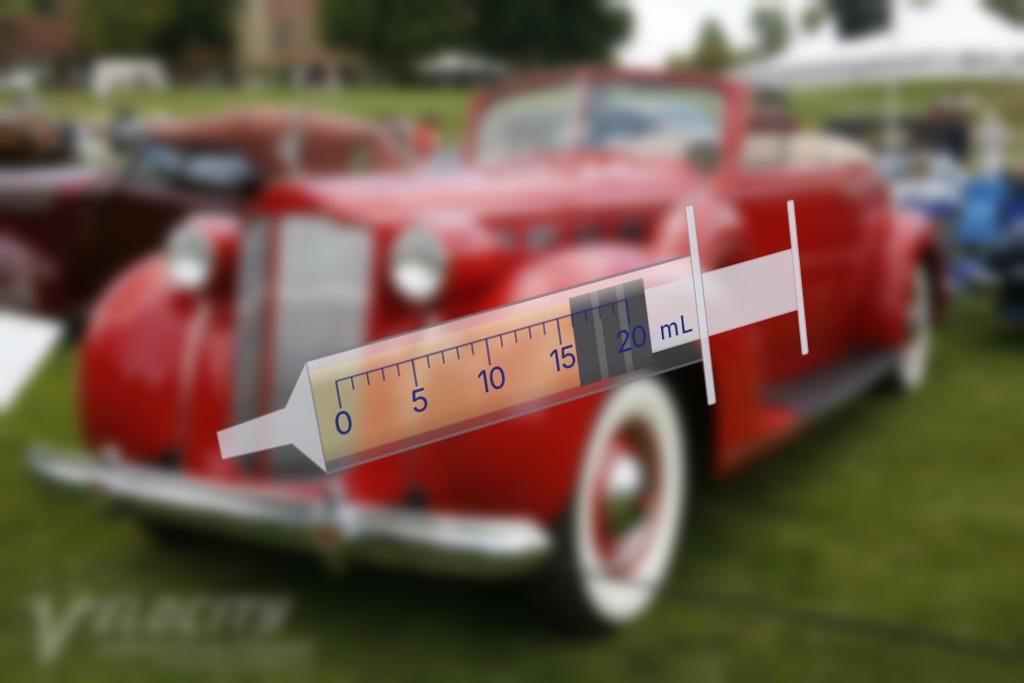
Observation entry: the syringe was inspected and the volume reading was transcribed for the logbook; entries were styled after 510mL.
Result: 16mL
